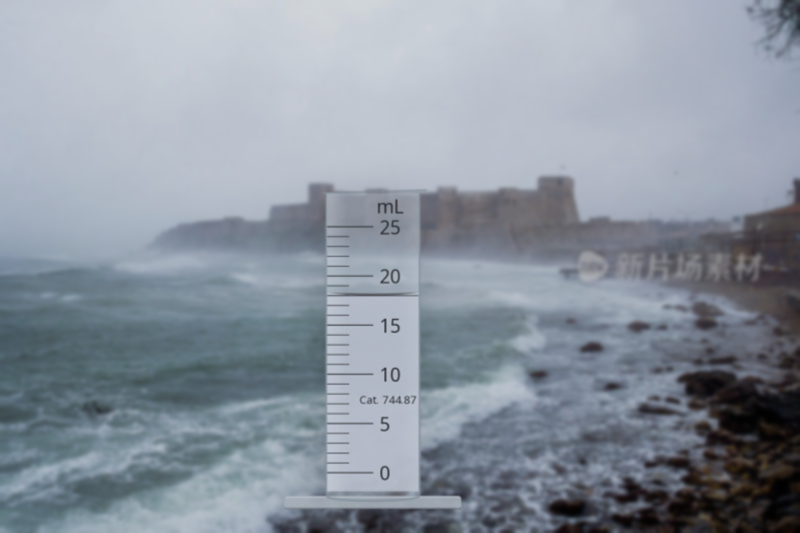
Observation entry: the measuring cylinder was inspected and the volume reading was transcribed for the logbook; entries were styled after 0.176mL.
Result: 18mL
